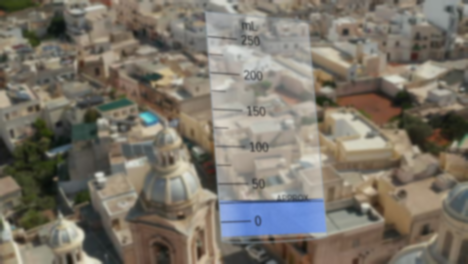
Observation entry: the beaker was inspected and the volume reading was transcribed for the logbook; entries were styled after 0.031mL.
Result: 25mL
